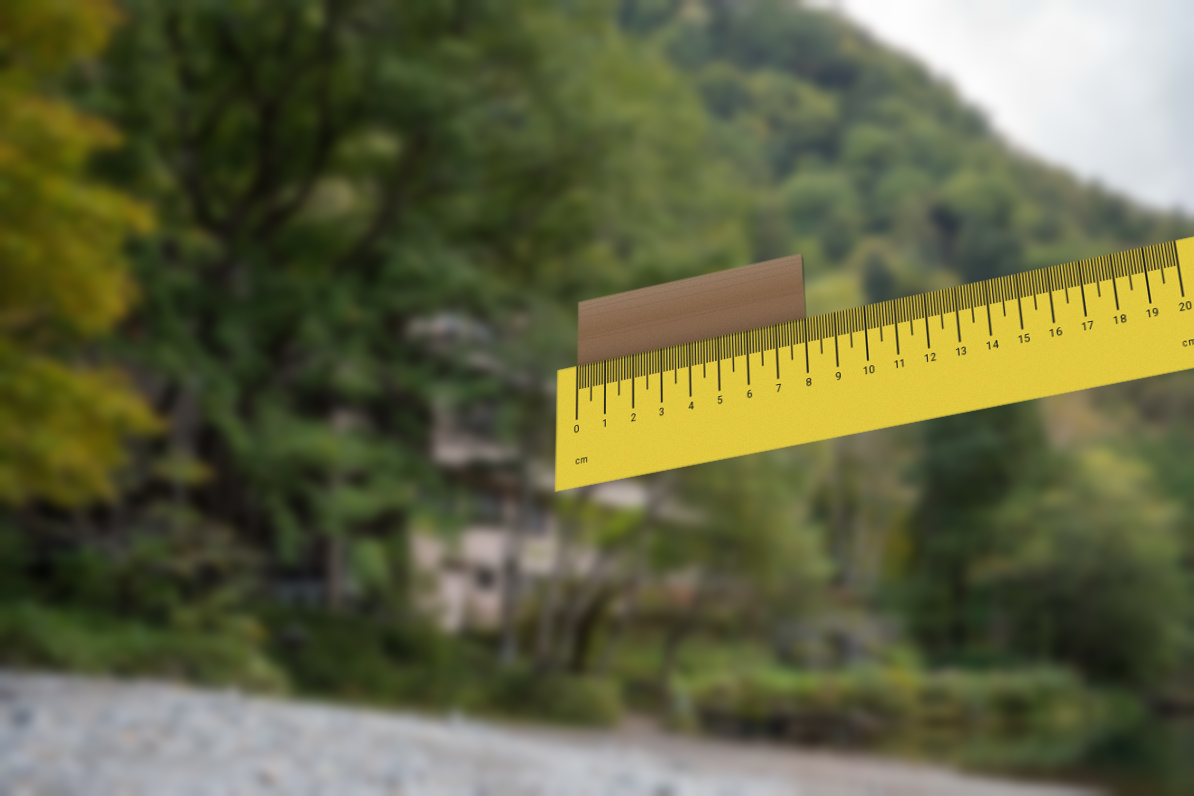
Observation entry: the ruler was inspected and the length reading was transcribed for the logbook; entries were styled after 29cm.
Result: 8cm
